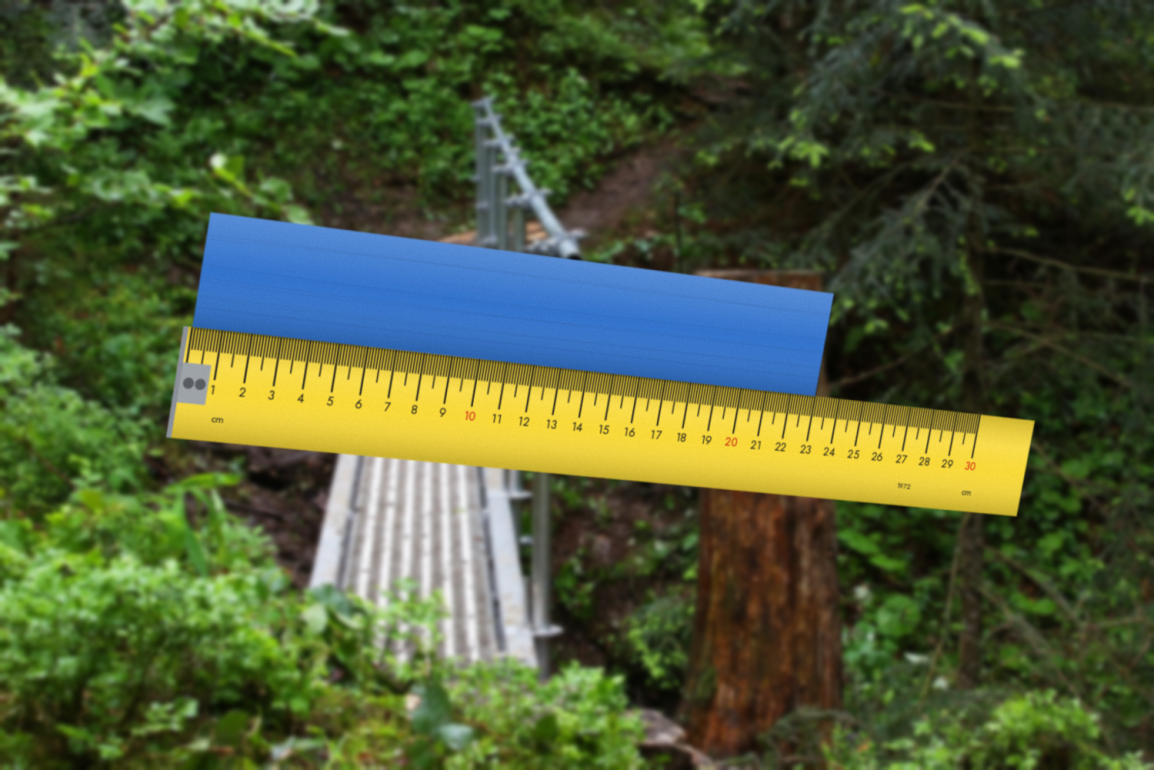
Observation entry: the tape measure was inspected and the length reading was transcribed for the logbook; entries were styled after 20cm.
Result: 23cm
